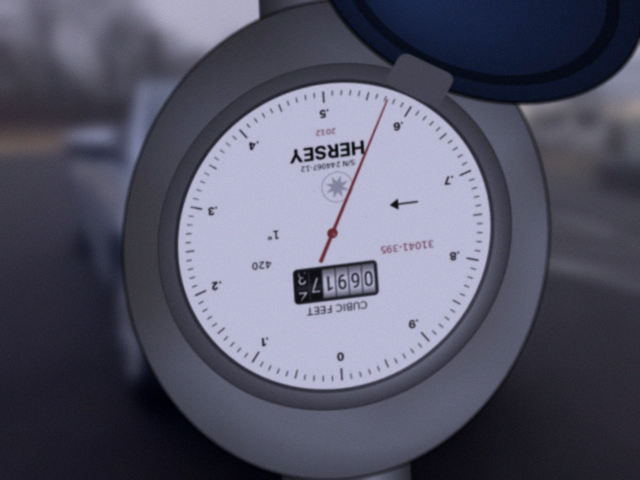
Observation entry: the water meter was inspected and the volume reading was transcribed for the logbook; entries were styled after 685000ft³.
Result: 69172.57ft³
